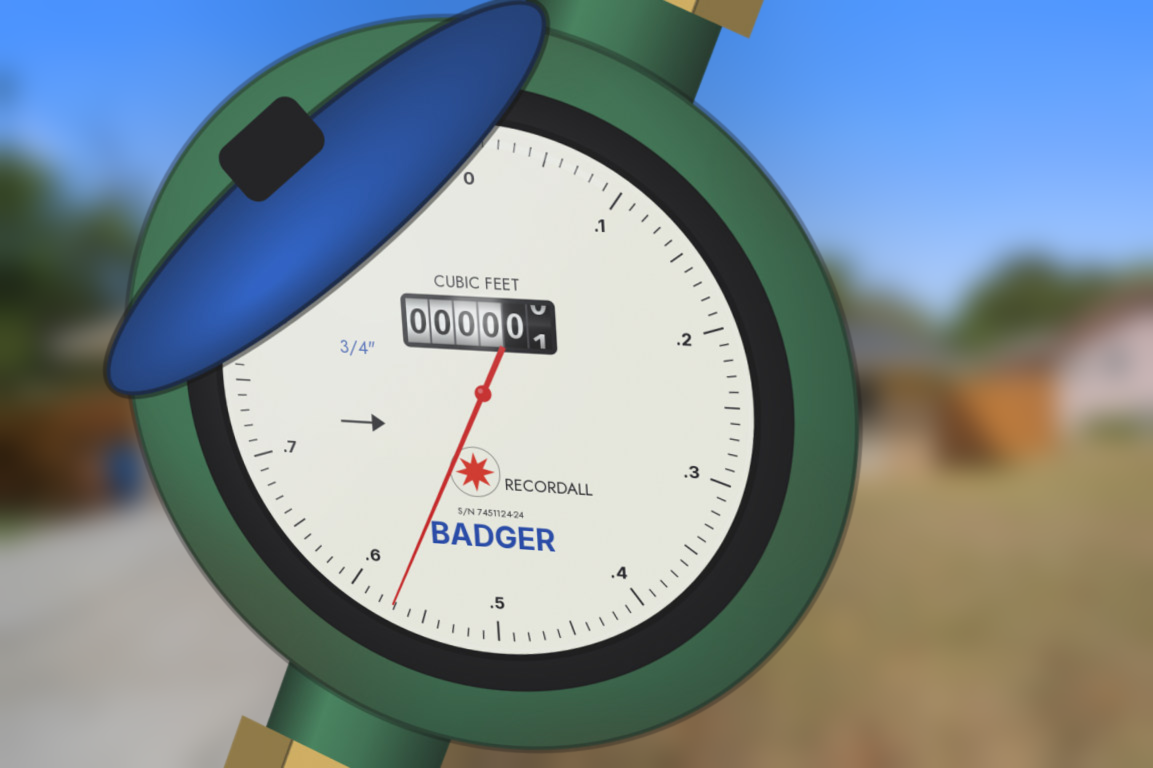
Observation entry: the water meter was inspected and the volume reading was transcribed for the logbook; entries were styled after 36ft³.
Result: 0.57ft³
